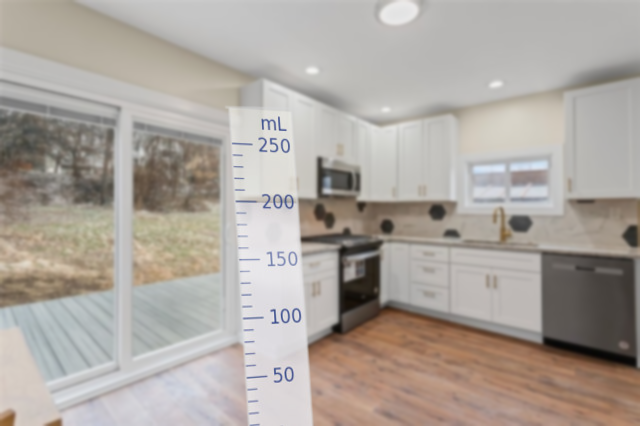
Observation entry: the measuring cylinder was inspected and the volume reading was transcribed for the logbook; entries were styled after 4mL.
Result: 200mL
